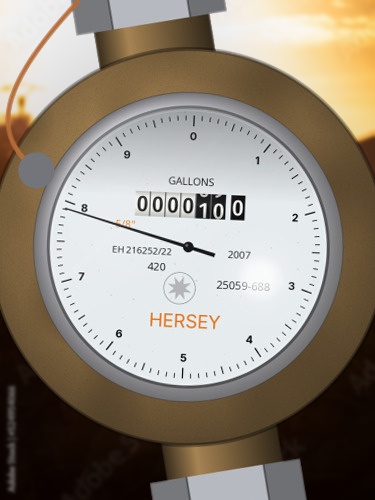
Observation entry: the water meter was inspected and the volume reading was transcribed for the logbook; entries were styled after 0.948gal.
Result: 97.9gal
